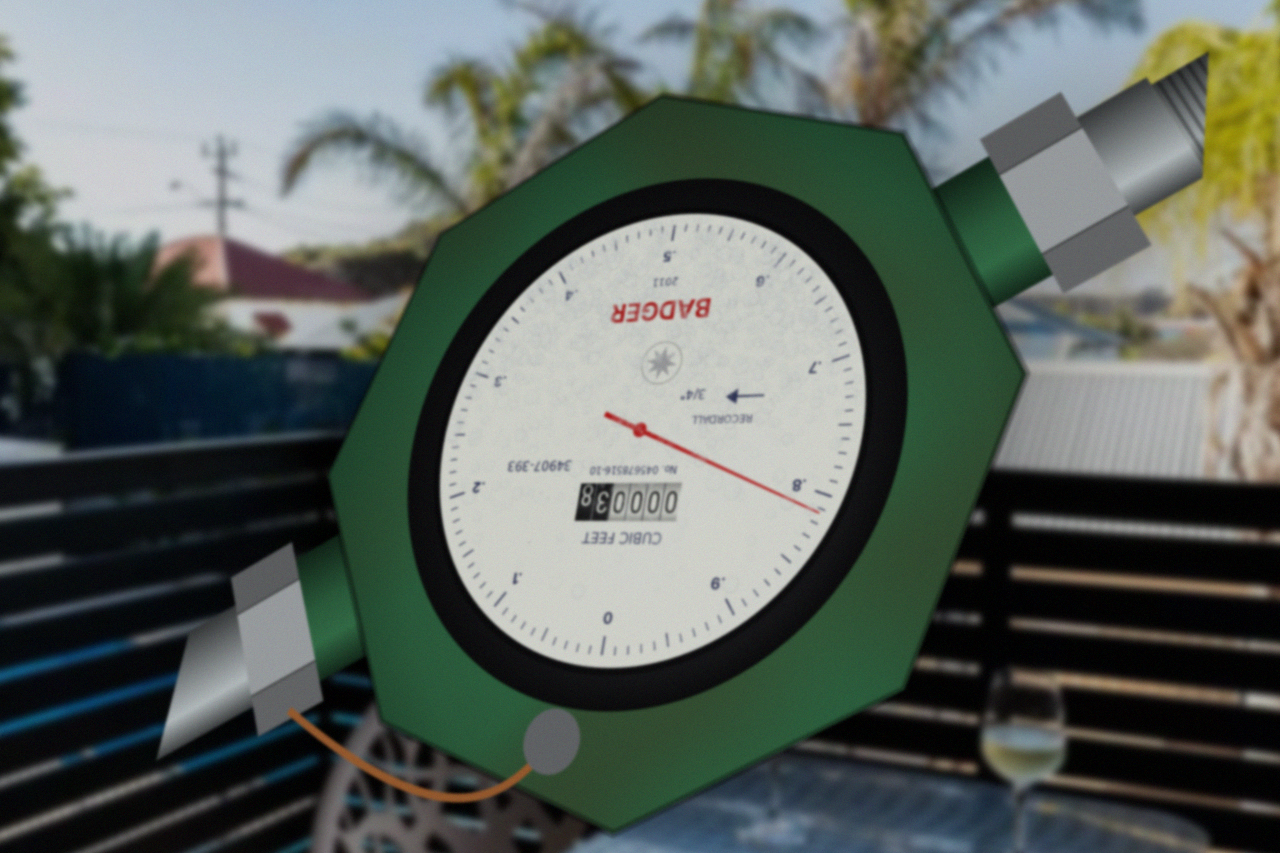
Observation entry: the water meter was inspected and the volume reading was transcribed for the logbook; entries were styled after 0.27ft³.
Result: 37.81ft³
